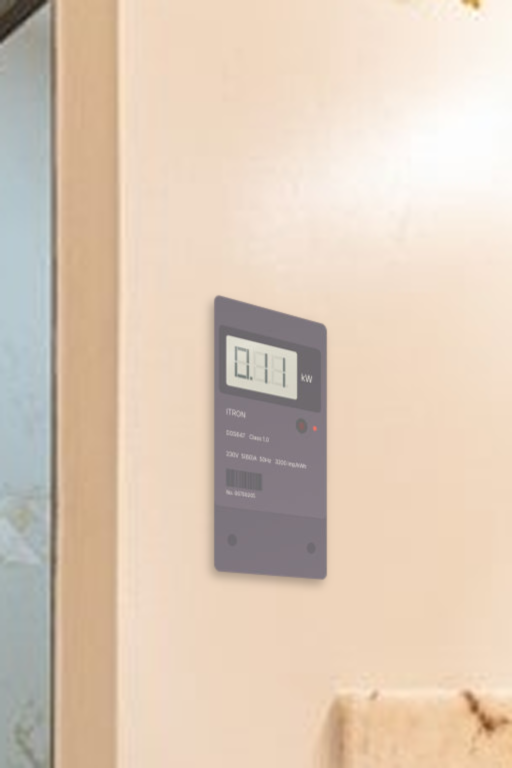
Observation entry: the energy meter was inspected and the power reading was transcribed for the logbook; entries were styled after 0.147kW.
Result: 0.11kW
